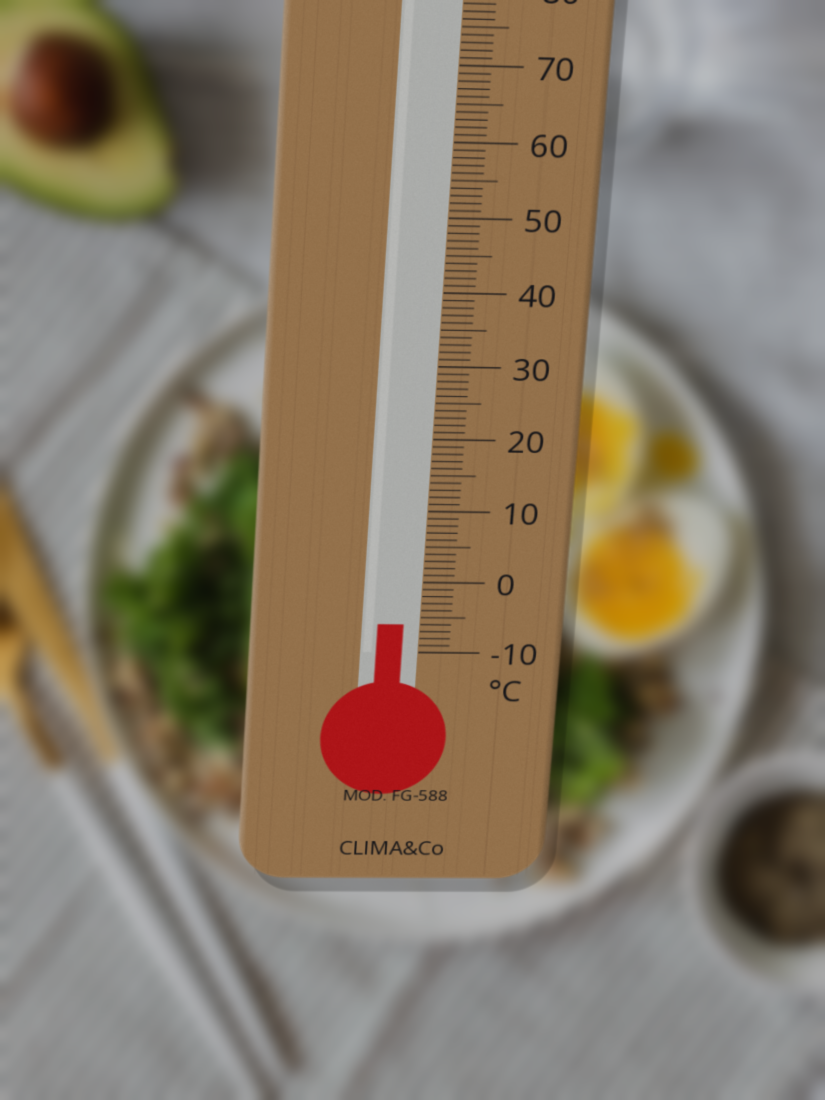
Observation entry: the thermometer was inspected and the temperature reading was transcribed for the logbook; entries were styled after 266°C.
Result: -6°C
